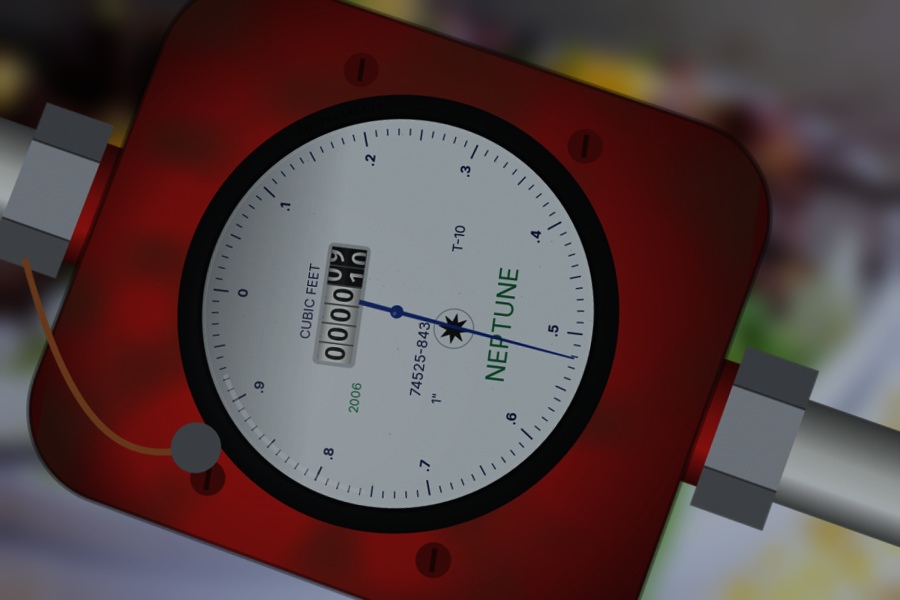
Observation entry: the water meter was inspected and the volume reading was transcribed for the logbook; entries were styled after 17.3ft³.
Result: 9.52ft³
